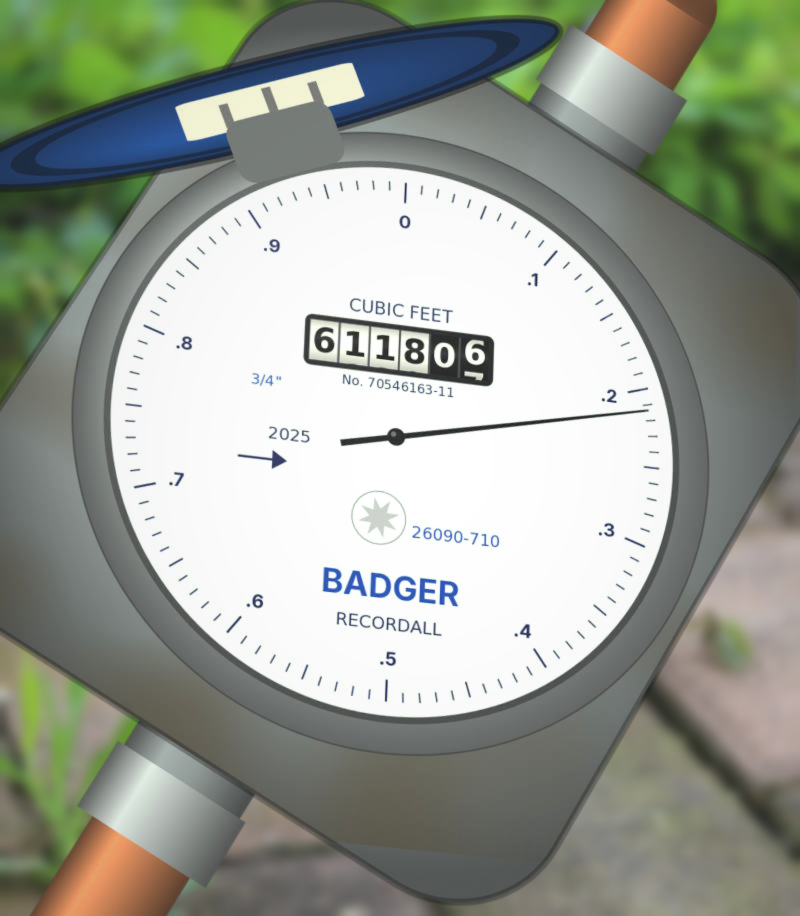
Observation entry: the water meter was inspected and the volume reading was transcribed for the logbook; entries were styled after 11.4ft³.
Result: 611806.21ft³
